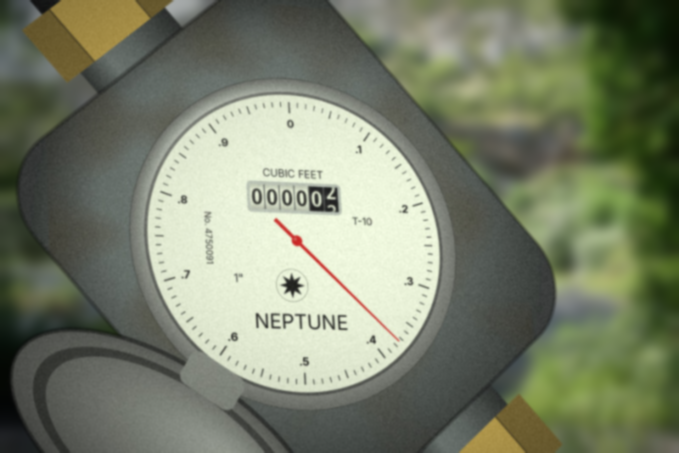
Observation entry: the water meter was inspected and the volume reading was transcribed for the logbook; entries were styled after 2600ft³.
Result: 2.37ft³
